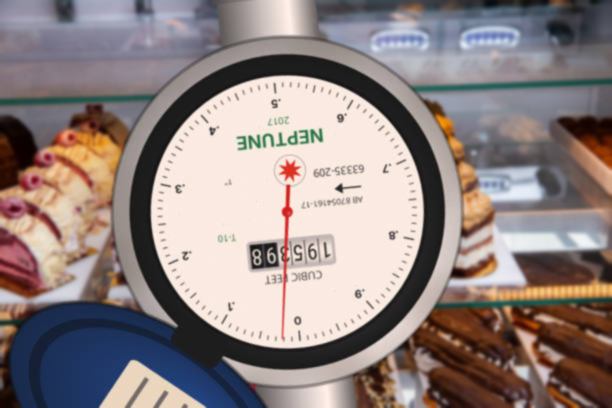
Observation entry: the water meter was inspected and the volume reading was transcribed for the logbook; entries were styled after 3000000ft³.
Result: 195398.02ft³
